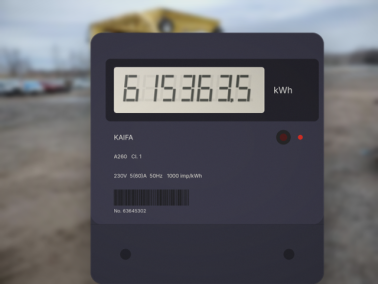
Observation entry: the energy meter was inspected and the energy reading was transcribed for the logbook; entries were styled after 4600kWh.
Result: 615363.5kWh
